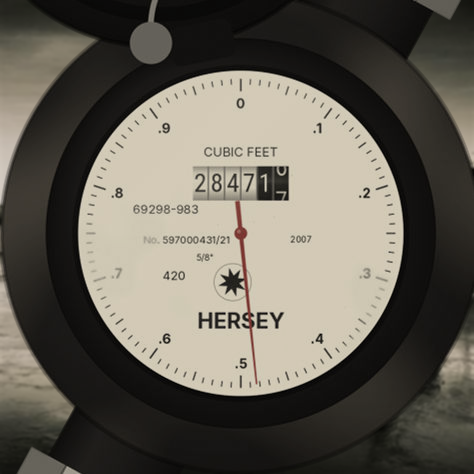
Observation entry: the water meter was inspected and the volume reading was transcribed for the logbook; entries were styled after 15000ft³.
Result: 284716.48ft³
